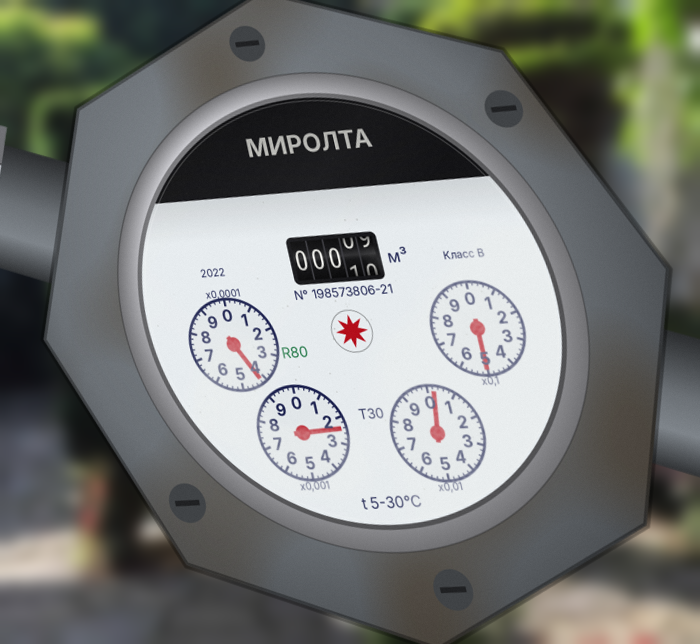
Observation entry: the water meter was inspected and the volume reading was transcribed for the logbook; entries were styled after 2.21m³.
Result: 9.5024m³
